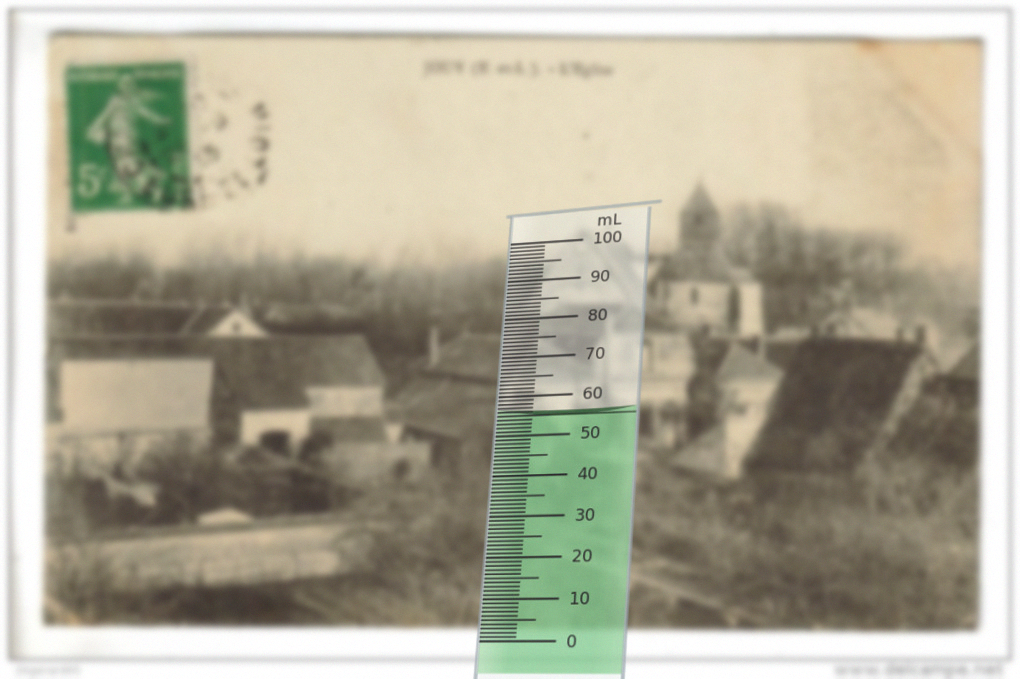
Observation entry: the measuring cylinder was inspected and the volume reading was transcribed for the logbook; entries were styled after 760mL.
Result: 55mL
